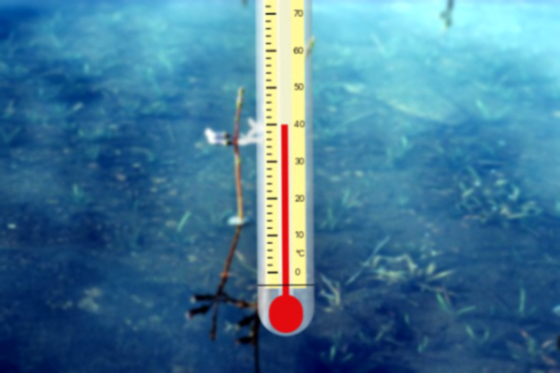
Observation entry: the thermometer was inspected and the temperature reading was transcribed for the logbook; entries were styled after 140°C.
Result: 40°C
